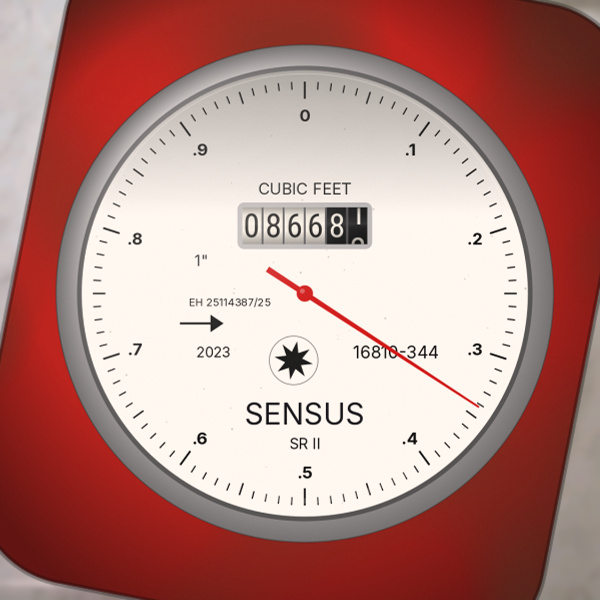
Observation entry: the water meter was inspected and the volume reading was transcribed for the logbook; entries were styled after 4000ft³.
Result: 86681.34ft³
